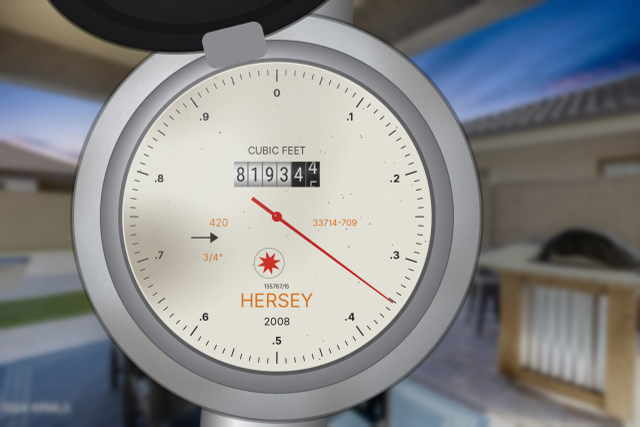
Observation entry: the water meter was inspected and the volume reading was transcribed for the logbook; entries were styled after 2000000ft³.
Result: 819344.35ft³
